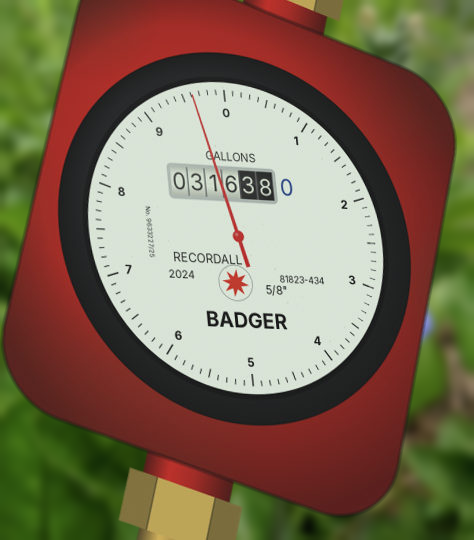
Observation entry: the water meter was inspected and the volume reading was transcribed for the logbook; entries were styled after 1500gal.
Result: 316379.6gal
